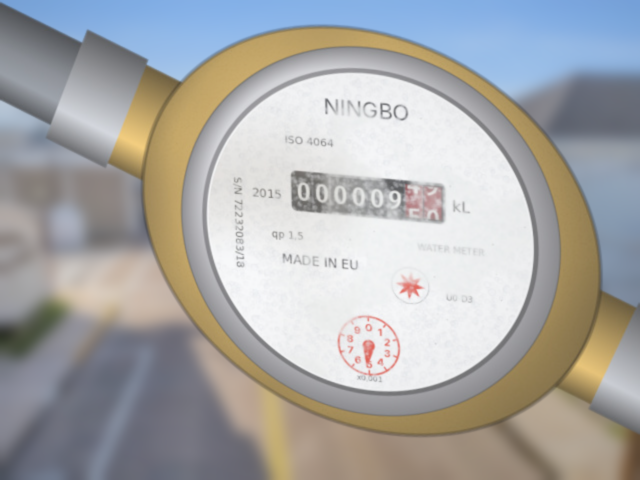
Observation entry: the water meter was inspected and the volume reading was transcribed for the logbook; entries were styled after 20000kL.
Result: 9.495kL
